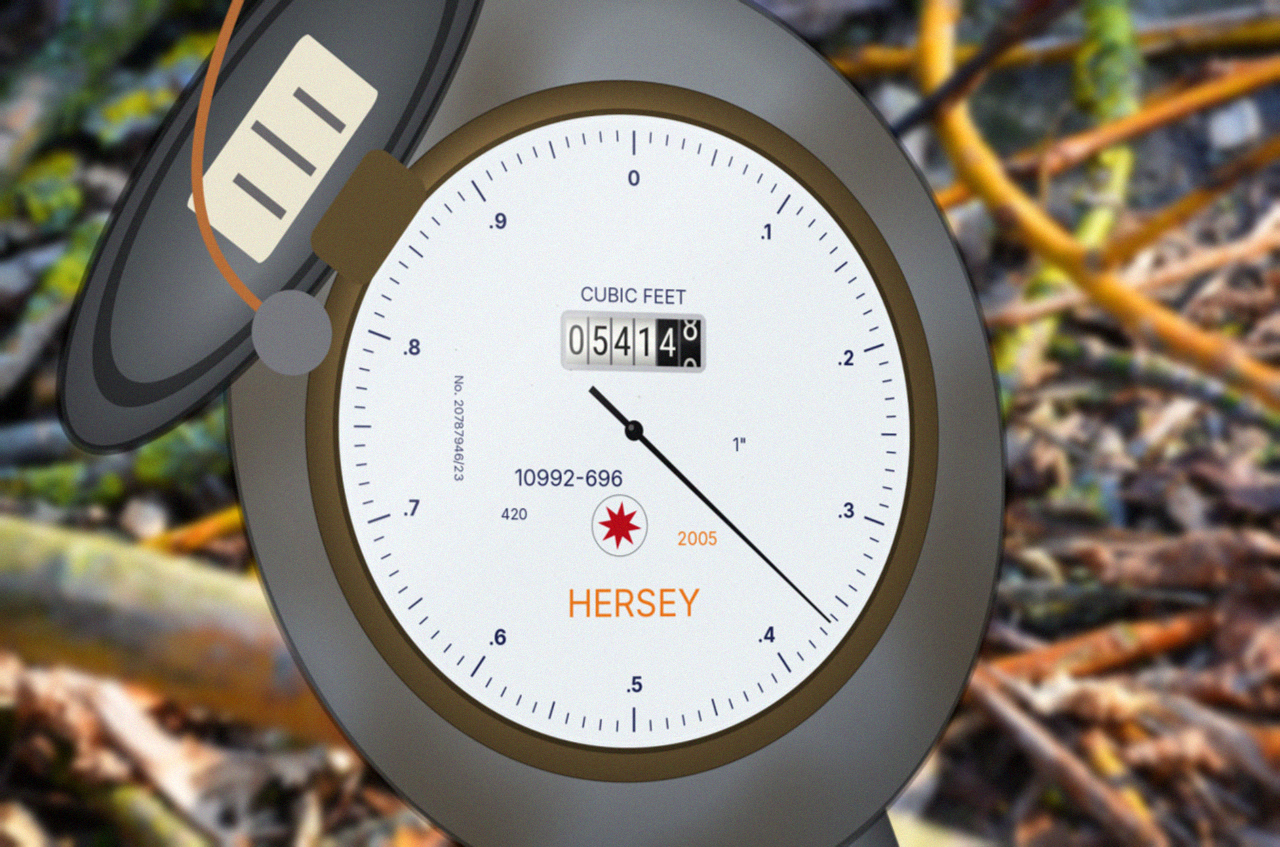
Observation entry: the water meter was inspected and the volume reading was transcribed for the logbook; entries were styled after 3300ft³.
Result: 54148.36ft³
